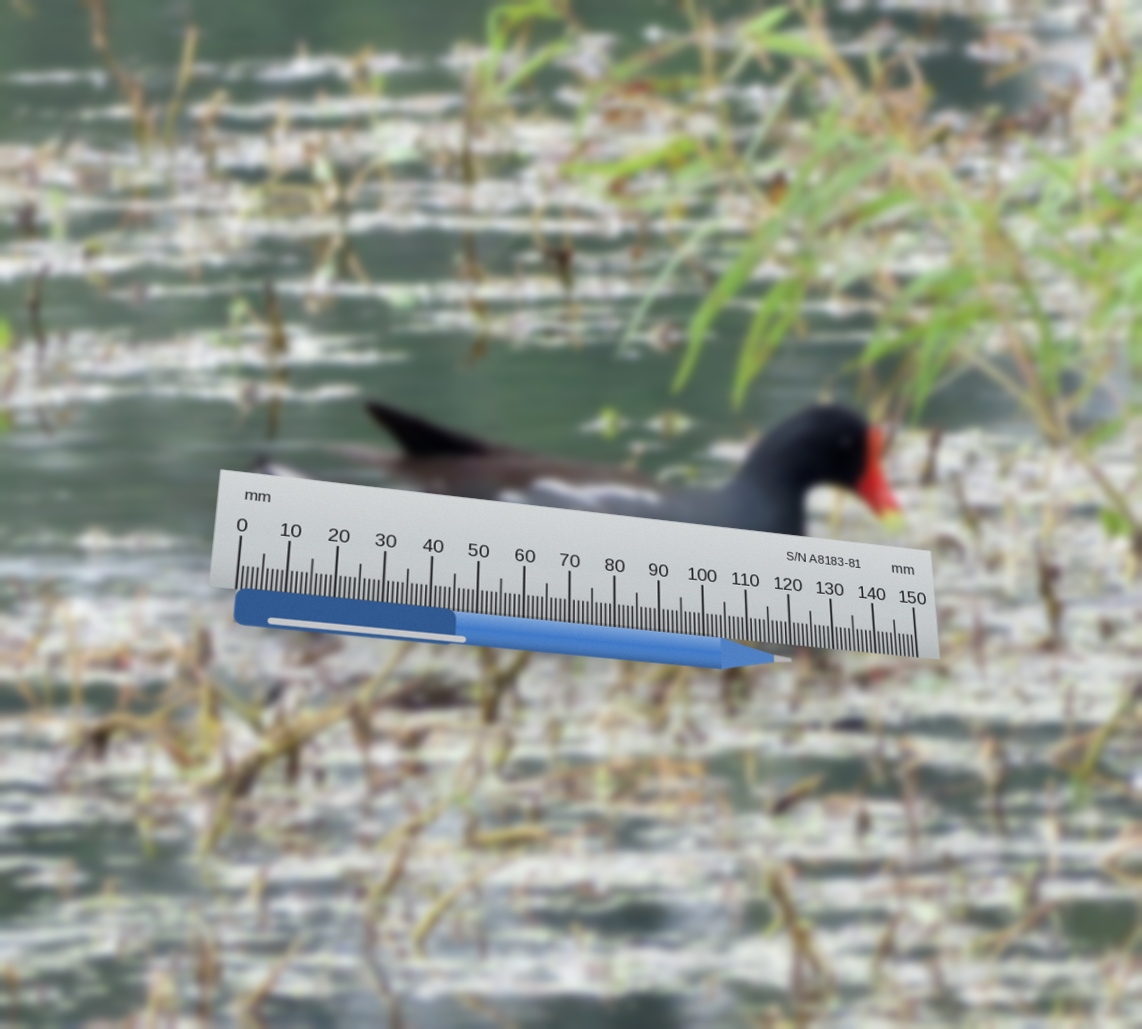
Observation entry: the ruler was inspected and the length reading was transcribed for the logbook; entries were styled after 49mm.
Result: 120mm
